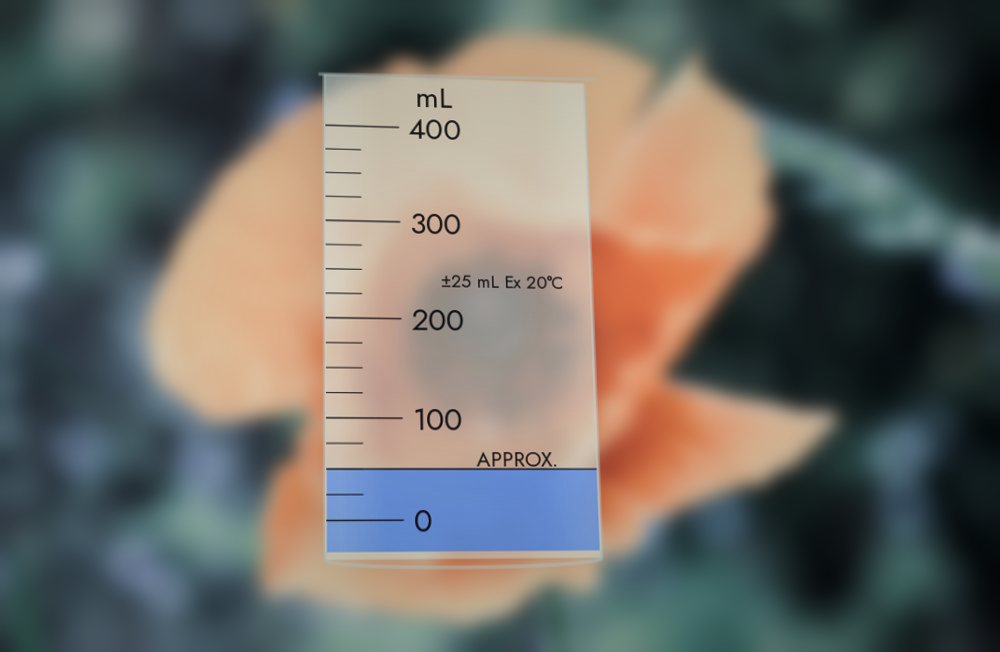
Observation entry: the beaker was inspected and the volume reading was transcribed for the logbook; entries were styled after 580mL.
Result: 50mL
